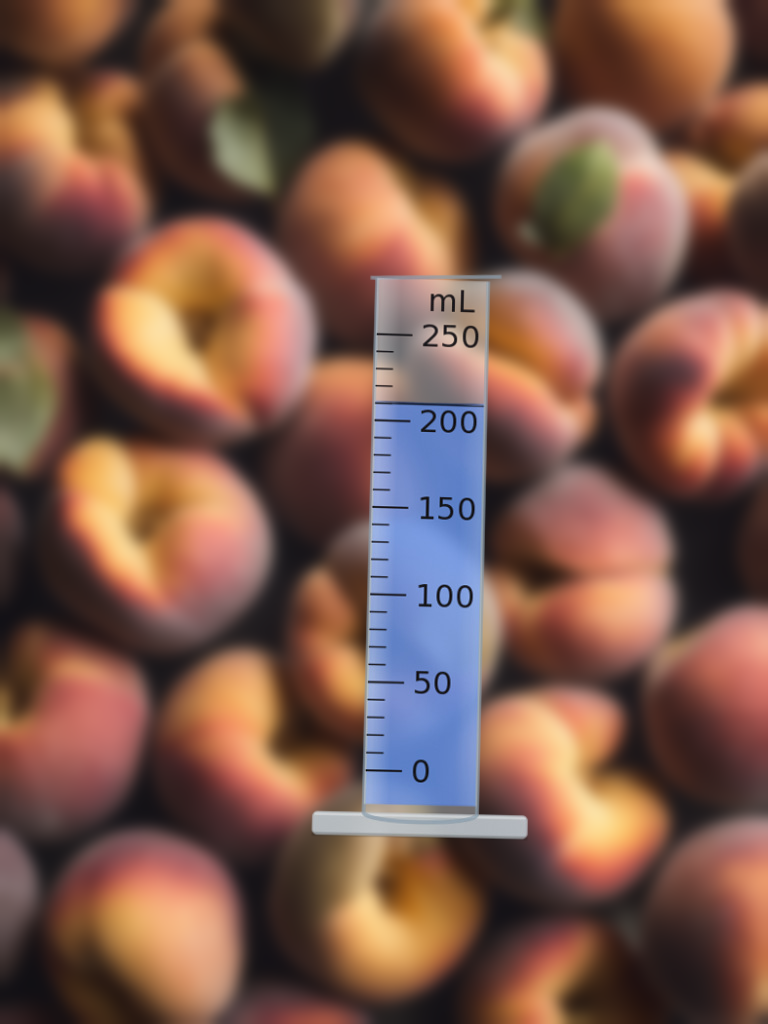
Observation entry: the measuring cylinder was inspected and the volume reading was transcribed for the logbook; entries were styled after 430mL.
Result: 210mL
